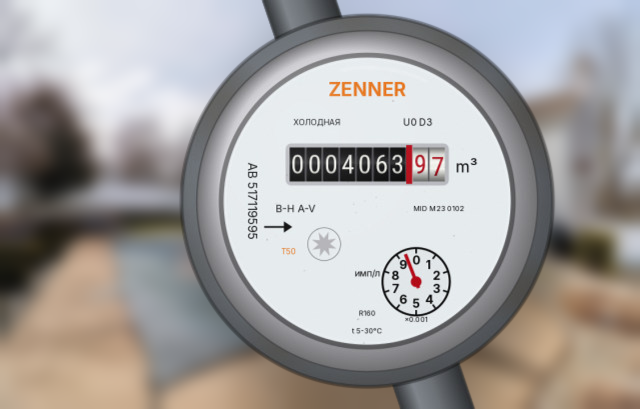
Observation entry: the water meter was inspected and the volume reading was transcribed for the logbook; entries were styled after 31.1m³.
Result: 4063.969m³
